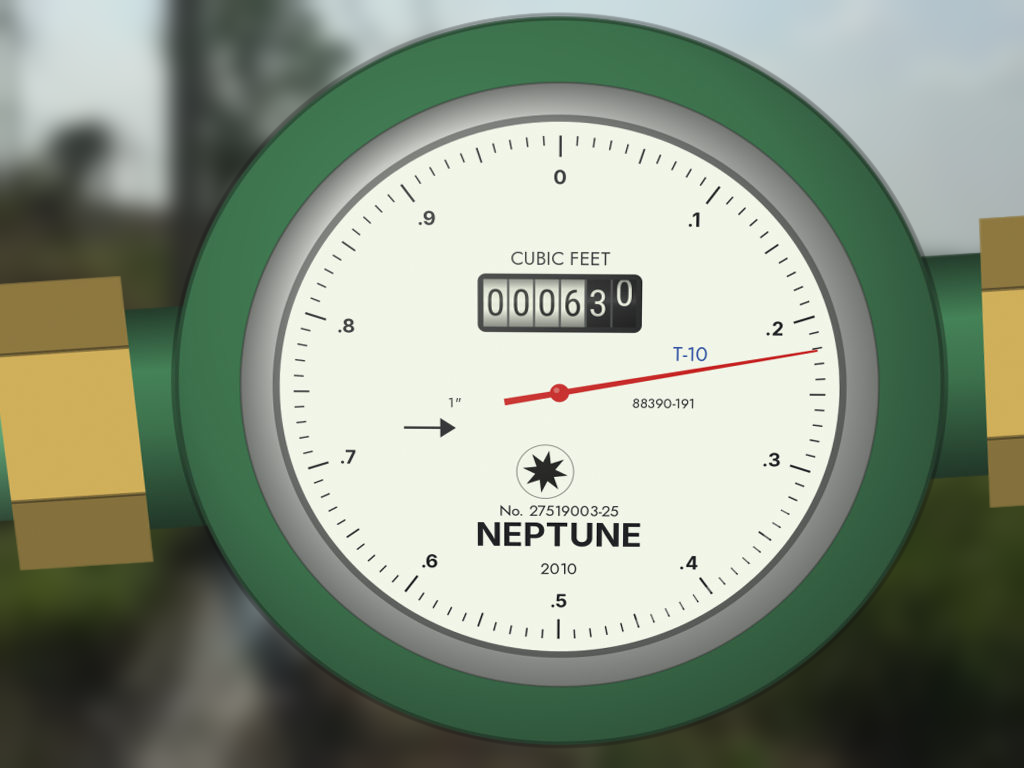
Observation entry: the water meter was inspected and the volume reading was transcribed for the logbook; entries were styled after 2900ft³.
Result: 630.22ft³
